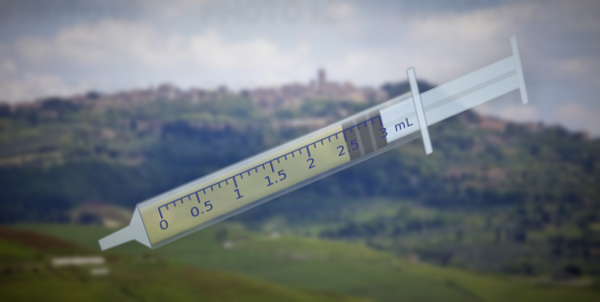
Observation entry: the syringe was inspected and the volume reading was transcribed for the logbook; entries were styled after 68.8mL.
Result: 2.5mL
